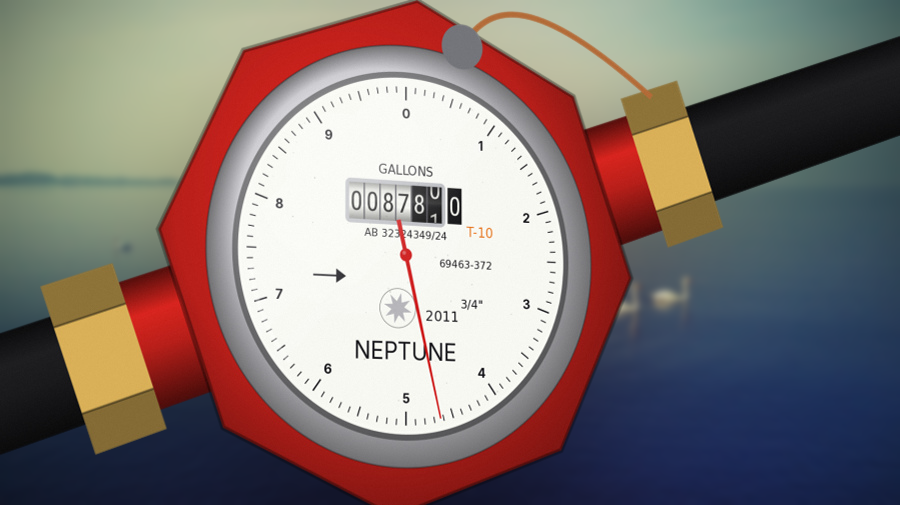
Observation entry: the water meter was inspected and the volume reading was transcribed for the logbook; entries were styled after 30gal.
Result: 87804.6gal
